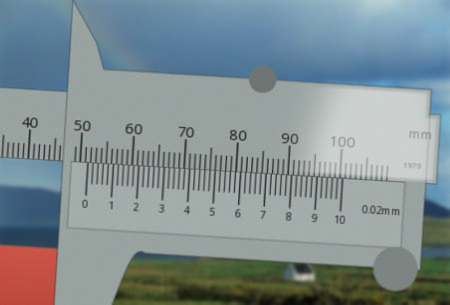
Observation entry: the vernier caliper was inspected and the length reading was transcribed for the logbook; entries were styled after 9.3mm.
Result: 51.5mm
